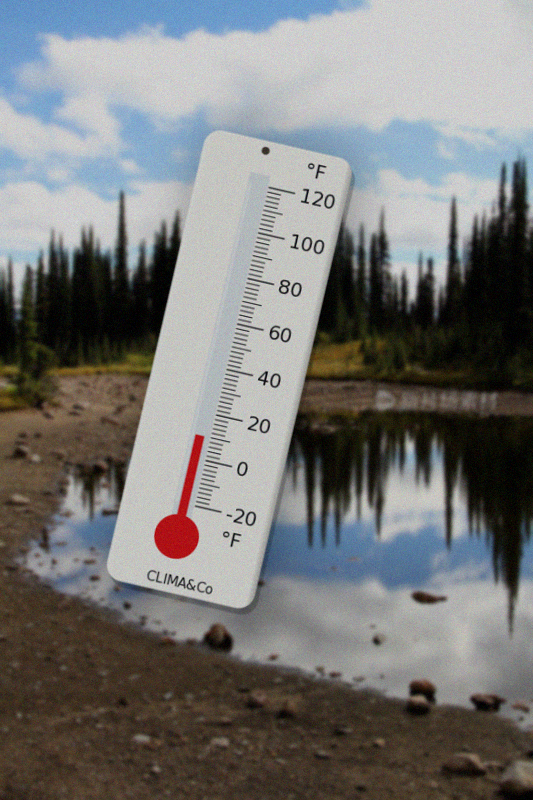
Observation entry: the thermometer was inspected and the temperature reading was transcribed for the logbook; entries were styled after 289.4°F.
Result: 10°F
